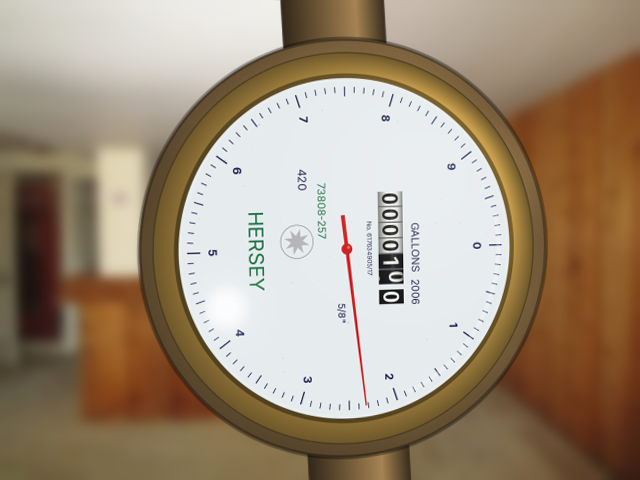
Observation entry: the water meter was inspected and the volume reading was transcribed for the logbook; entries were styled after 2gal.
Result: 102.3gal
